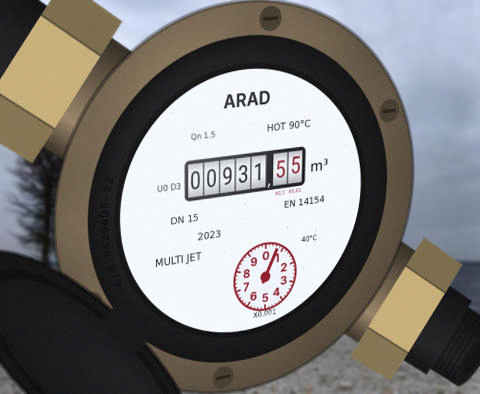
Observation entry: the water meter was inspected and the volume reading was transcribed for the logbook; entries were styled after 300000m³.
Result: 931.550m³
